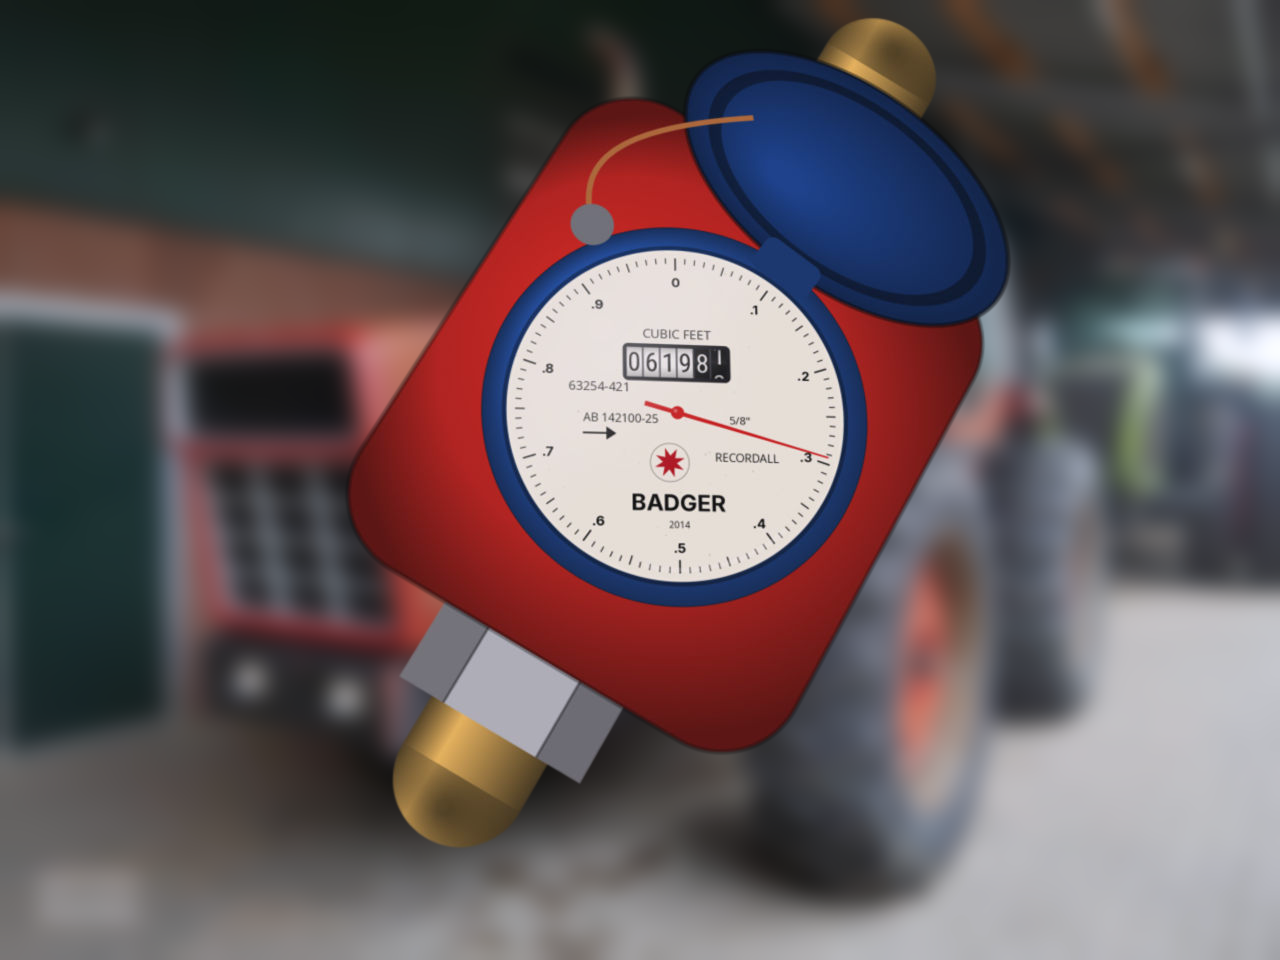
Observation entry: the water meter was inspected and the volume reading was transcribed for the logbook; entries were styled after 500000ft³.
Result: 61981.29ft³
